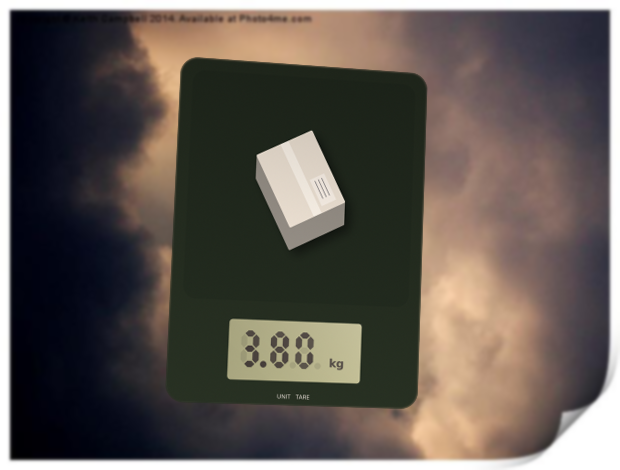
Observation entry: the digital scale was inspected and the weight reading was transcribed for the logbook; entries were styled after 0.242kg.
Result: 3.80kg
